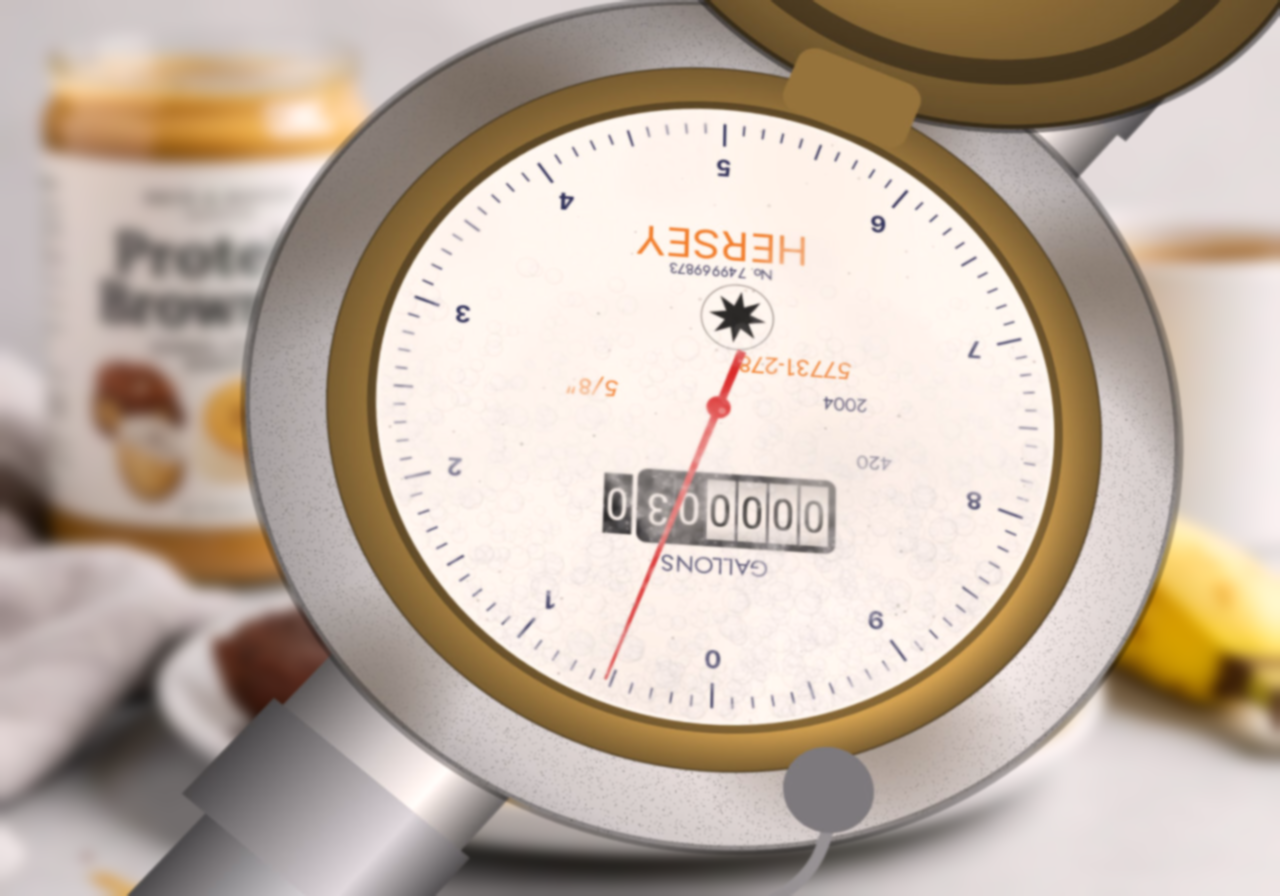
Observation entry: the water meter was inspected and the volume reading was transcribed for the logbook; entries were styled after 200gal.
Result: 30.5gal
